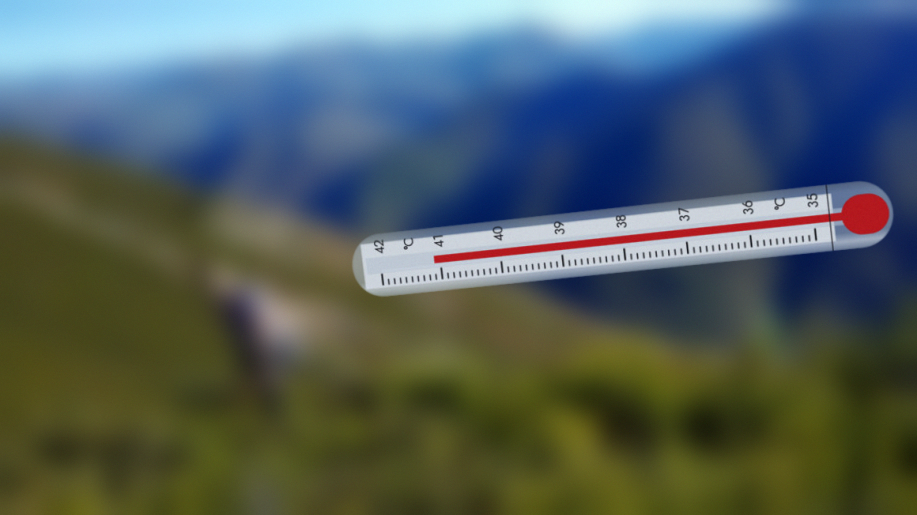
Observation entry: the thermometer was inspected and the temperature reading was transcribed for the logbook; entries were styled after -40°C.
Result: 41.1°C
